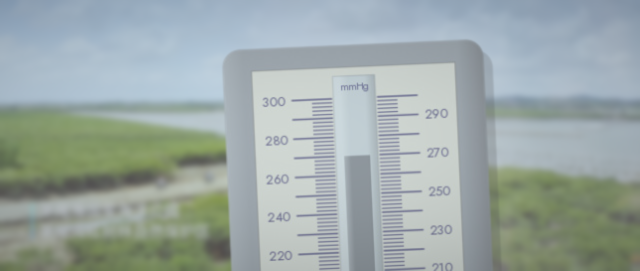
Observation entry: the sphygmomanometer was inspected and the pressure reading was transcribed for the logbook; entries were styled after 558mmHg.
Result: 270mmHg
